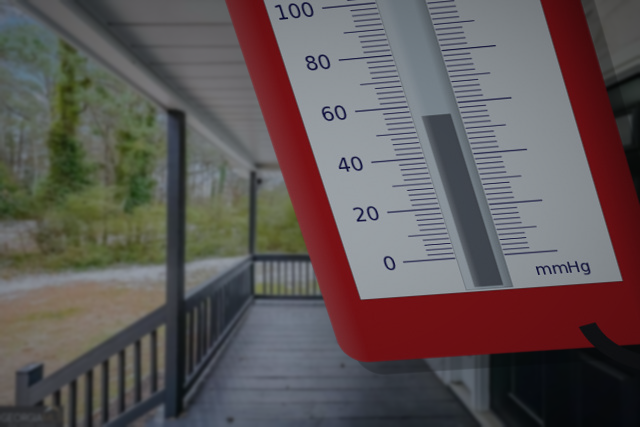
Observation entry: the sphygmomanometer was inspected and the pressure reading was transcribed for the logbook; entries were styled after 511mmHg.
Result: 56mmHg
